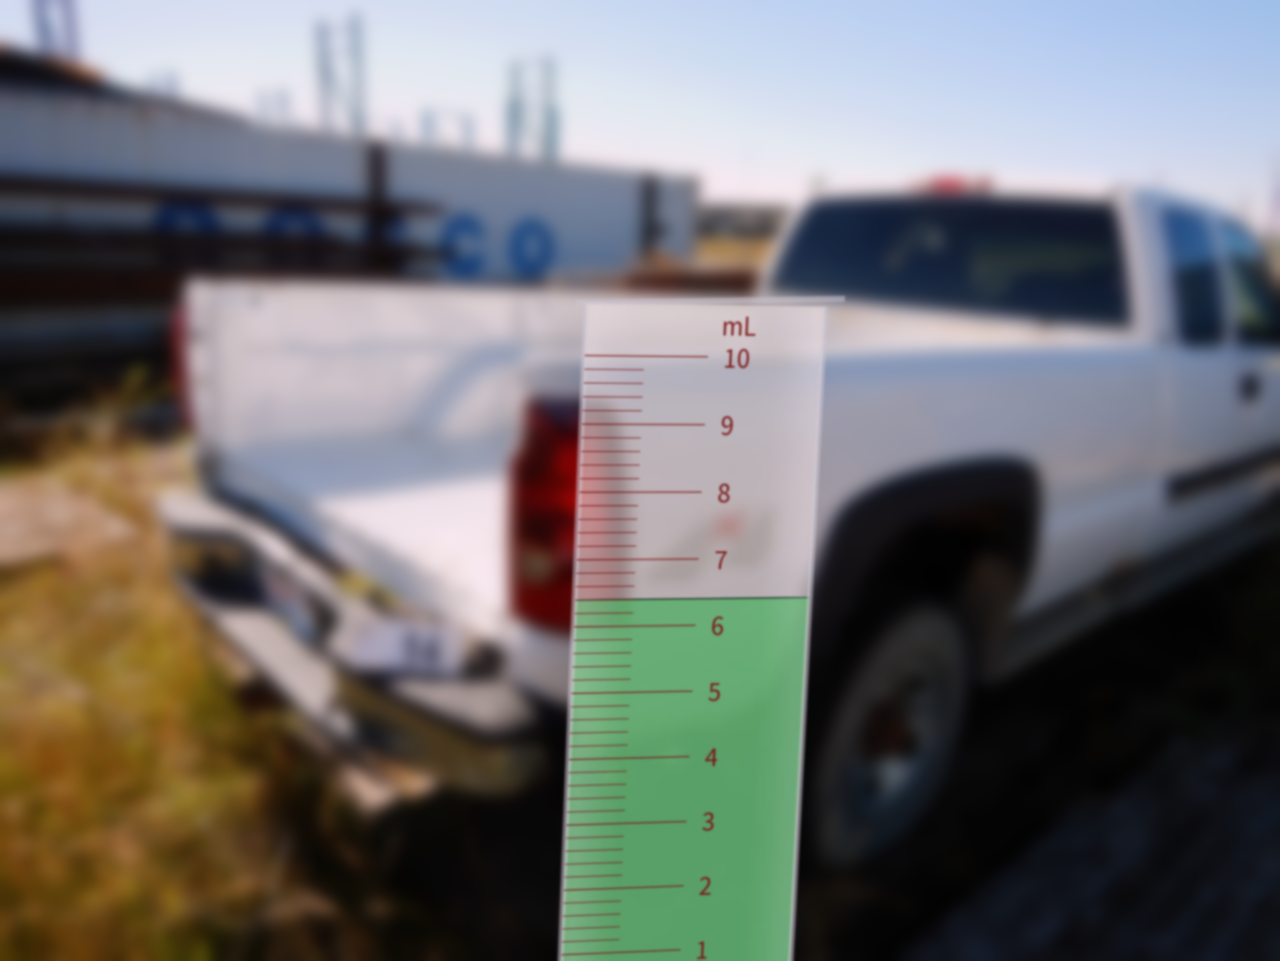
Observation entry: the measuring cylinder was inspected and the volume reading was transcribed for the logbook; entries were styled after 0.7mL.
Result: 6.4mL
